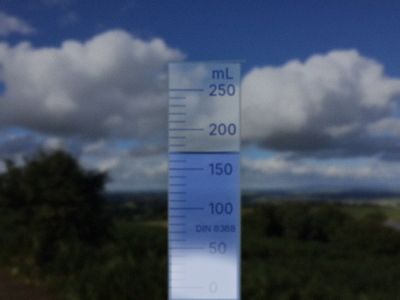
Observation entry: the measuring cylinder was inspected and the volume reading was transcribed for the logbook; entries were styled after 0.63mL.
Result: 170mL
